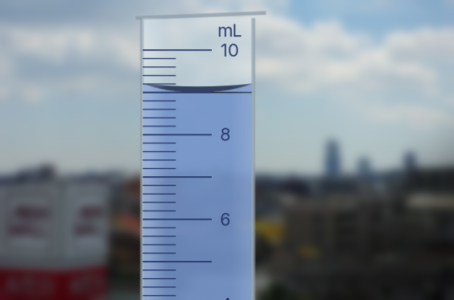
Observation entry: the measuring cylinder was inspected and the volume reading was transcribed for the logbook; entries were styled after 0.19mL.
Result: 9mL
